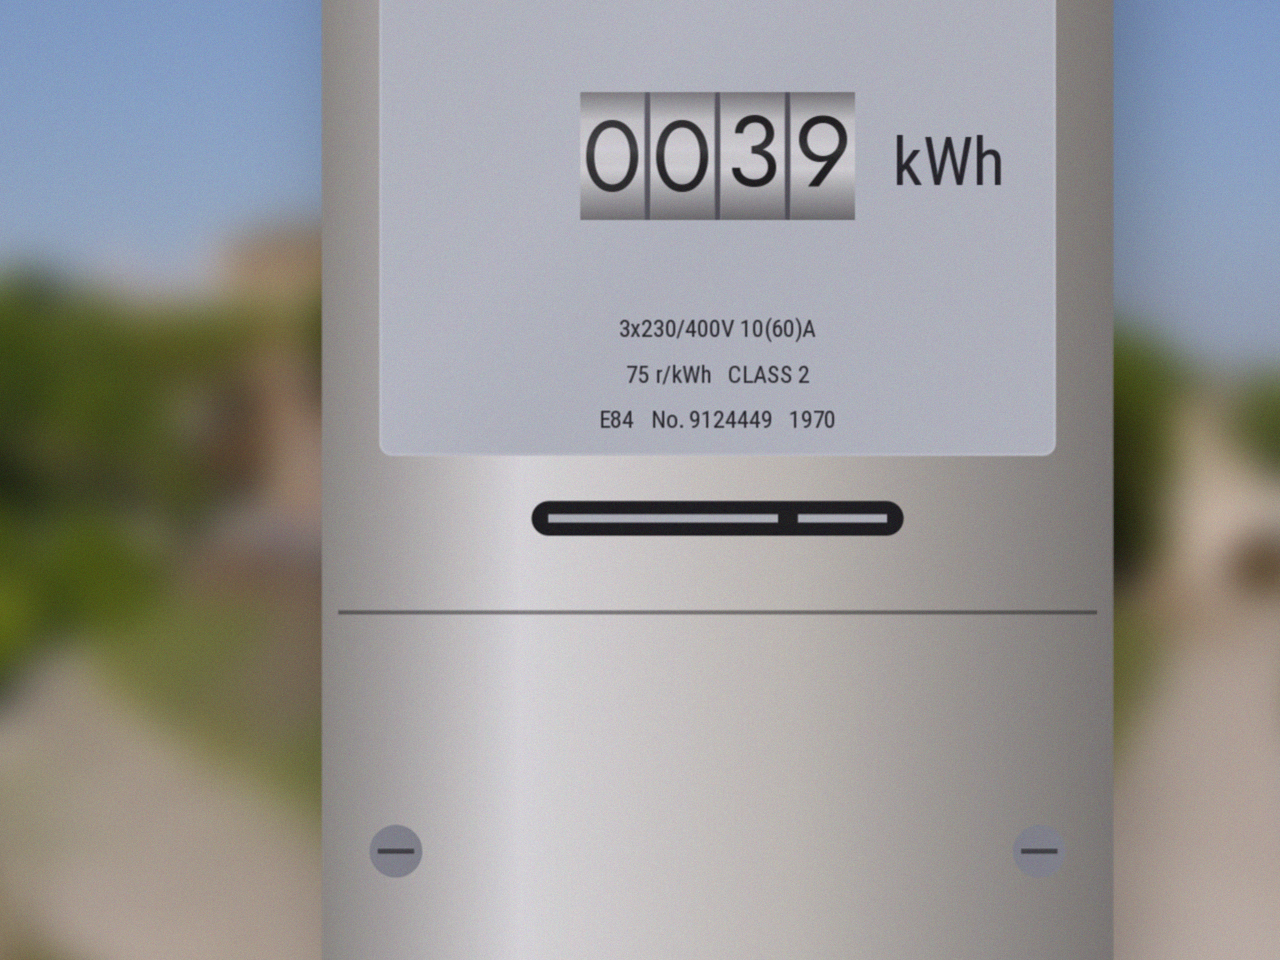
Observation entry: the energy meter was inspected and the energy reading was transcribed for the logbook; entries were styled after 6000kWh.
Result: 39kWh
